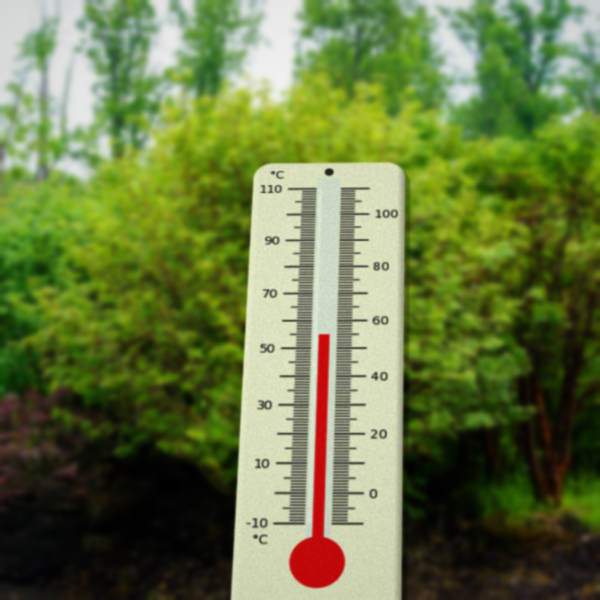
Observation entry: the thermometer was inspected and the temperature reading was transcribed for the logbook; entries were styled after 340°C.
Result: 55°C
